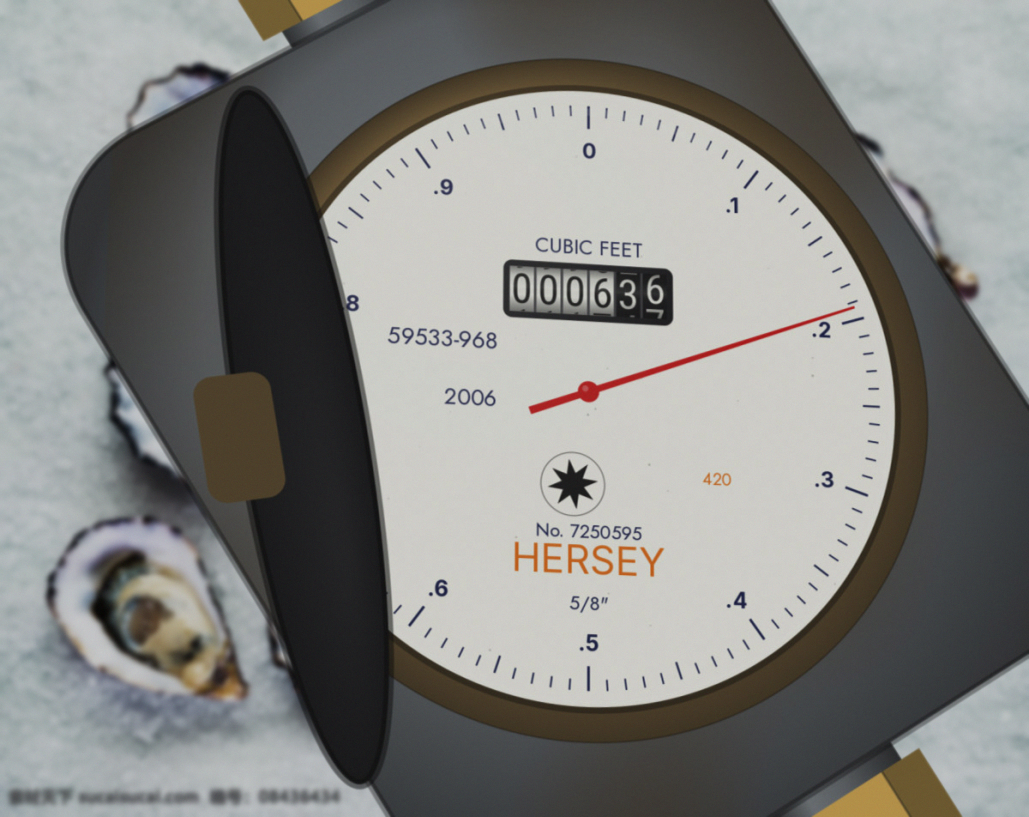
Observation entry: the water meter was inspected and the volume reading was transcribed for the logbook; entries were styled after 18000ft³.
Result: 636.19ft³
